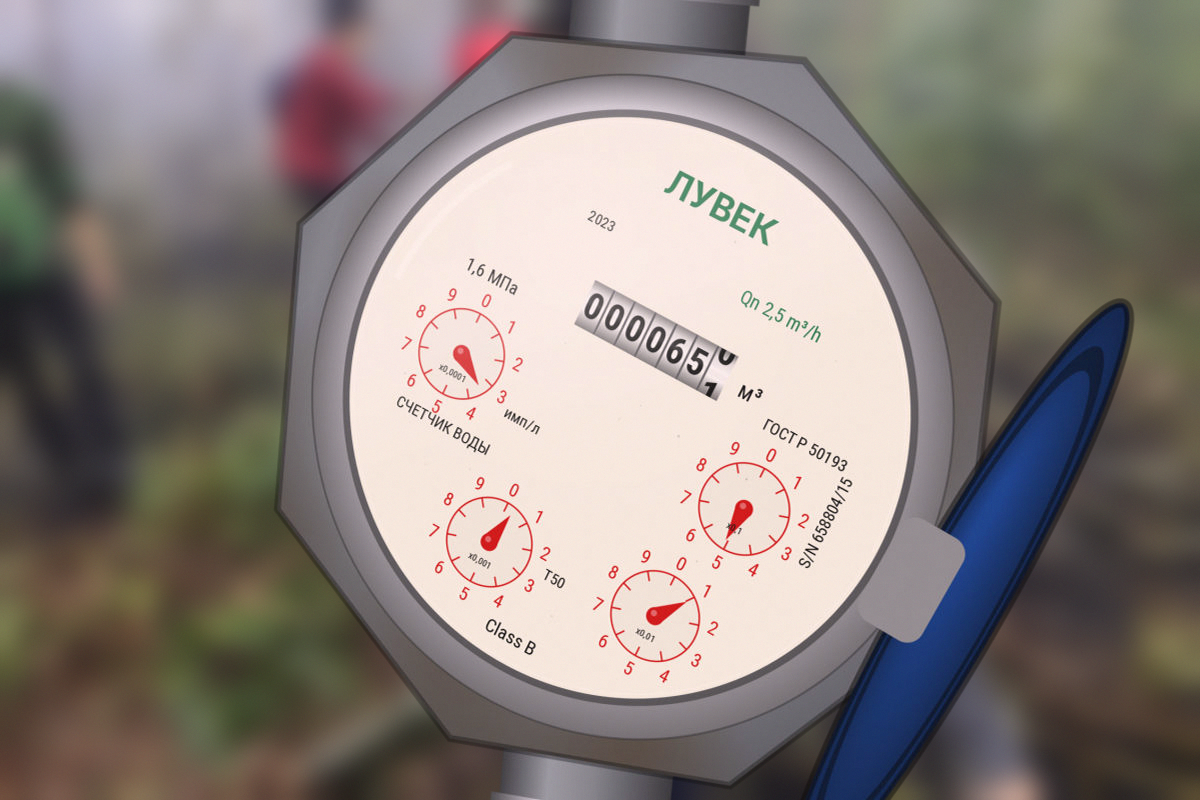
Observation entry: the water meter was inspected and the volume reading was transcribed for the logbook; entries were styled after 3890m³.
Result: 650.5103m³
